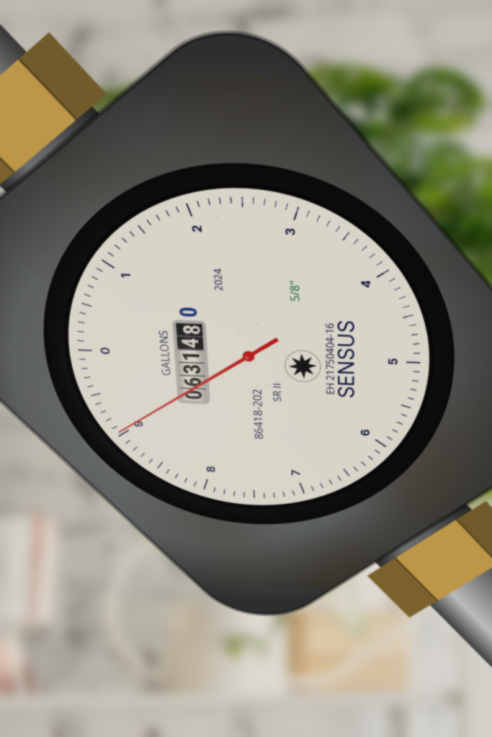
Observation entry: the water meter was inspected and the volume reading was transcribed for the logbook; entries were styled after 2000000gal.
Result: 631479.0gal
